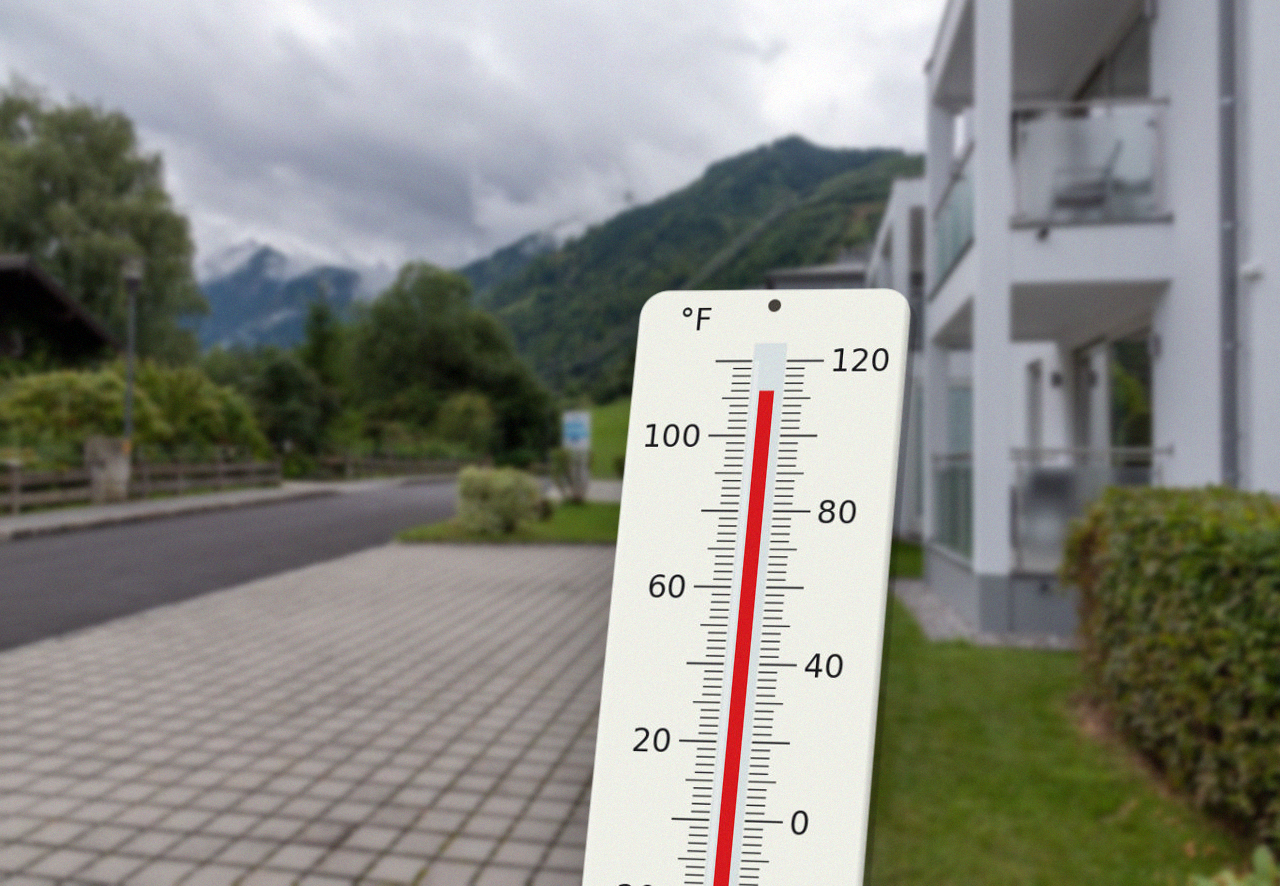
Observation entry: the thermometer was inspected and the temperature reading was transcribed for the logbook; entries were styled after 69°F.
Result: 112°F
